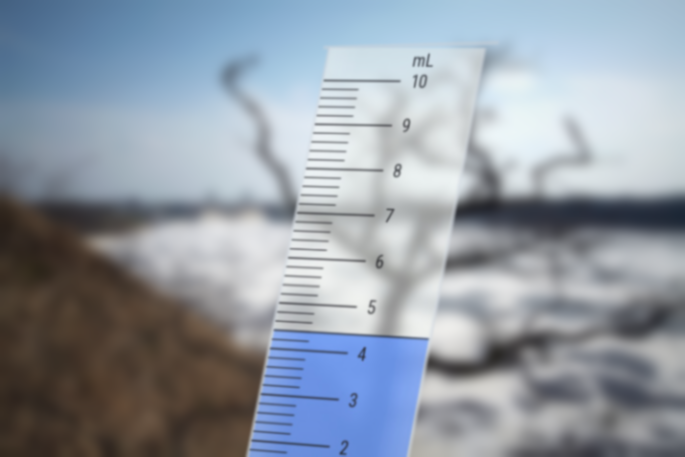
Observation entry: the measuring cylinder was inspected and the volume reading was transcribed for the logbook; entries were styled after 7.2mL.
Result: 4.4mL
